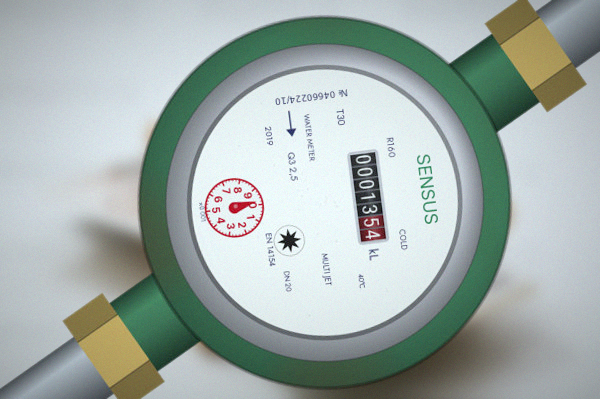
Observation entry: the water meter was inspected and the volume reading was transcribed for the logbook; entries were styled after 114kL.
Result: 13.539kL
